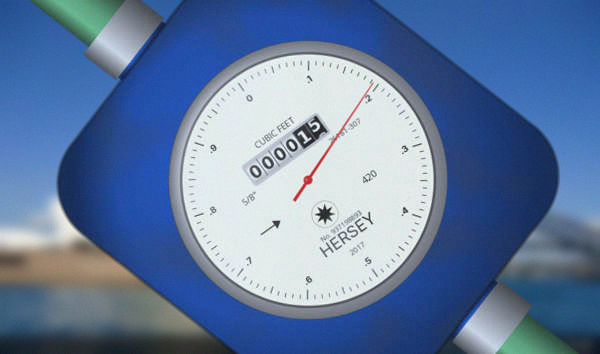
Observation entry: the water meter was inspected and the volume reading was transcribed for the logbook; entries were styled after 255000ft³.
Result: 15.19ft³
